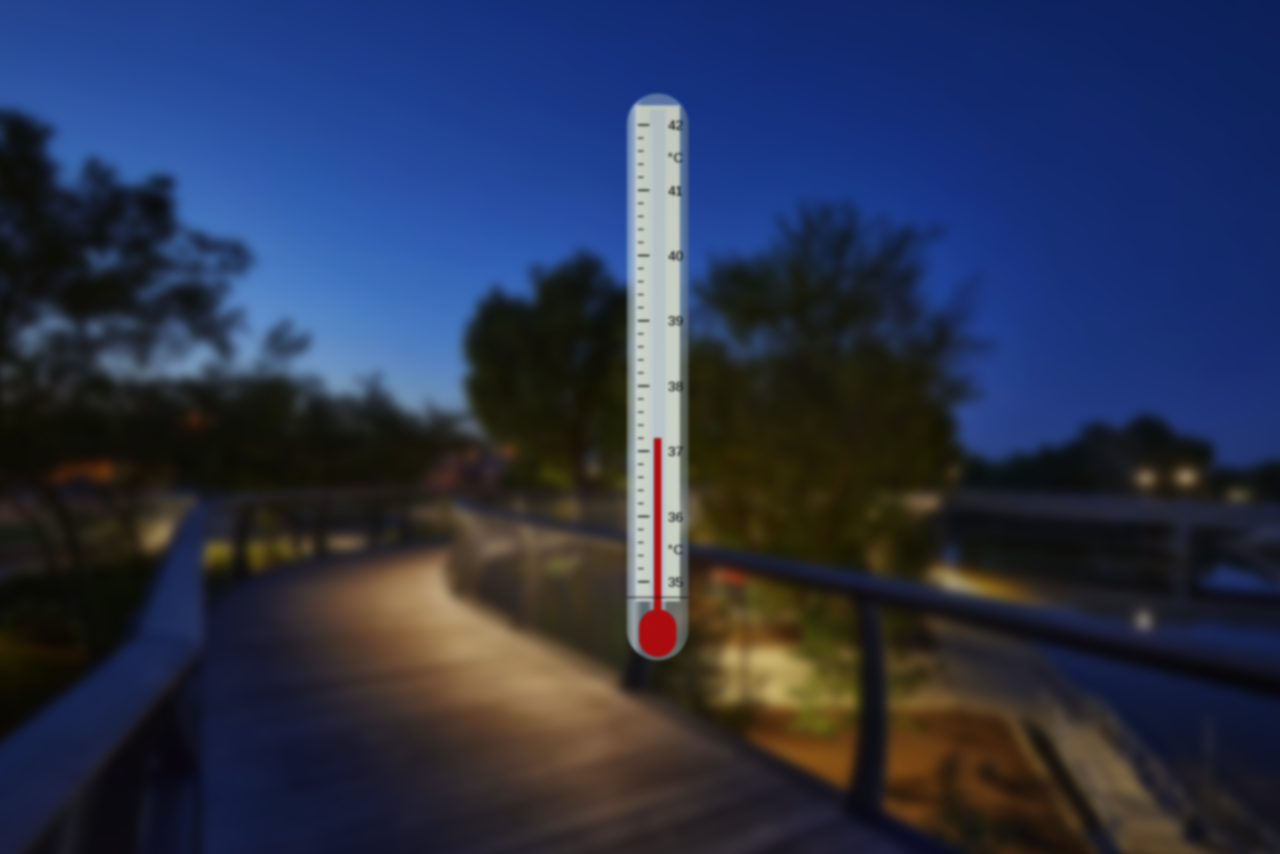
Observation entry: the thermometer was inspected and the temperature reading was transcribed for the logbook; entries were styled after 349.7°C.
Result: 37.2°C
